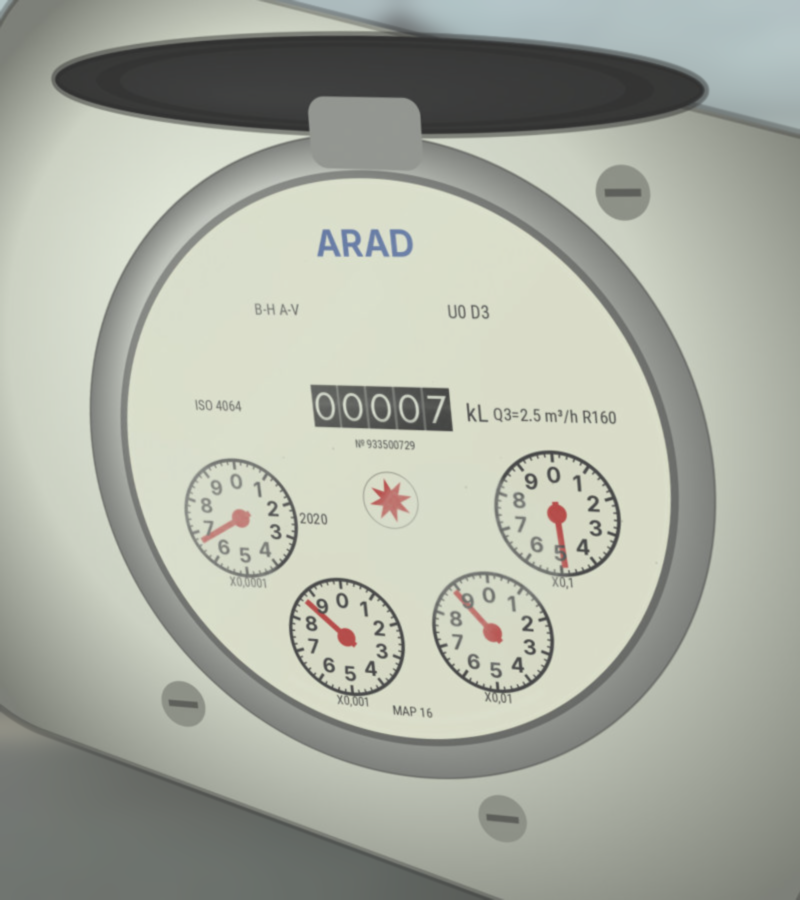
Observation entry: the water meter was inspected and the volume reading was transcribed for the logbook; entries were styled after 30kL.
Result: 7.4886kL
